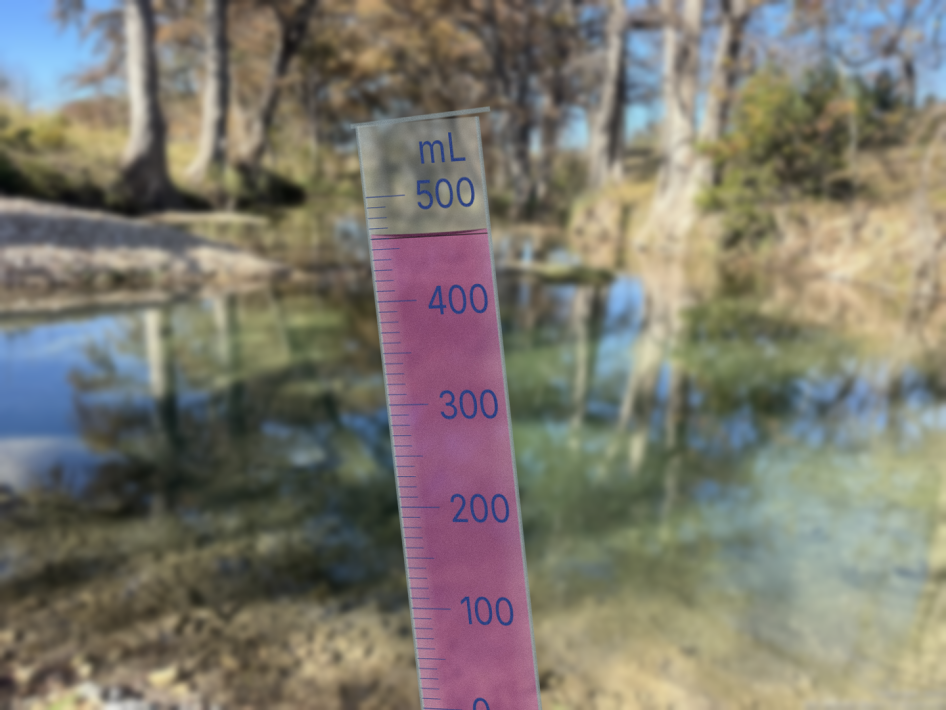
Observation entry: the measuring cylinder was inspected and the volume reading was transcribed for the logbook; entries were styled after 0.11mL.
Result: 460mL
